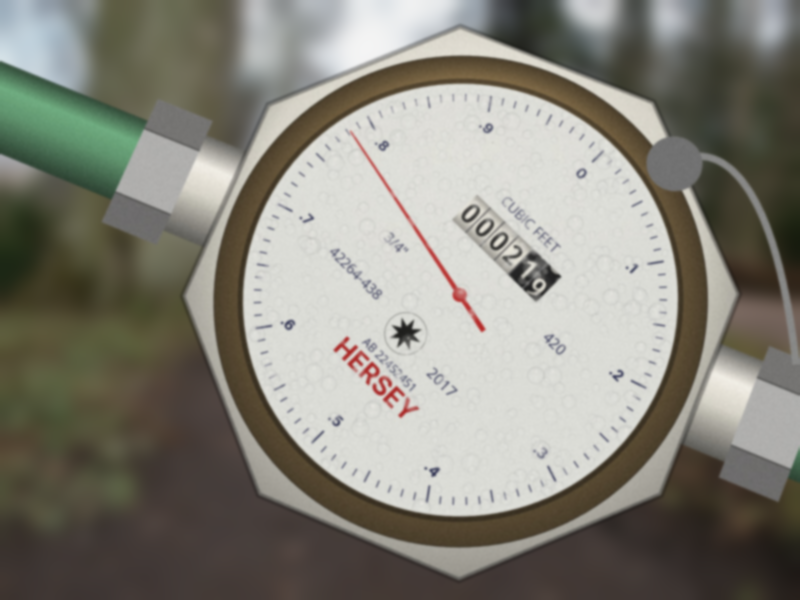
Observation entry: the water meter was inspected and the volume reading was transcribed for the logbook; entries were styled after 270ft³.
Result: 218.78ft³
